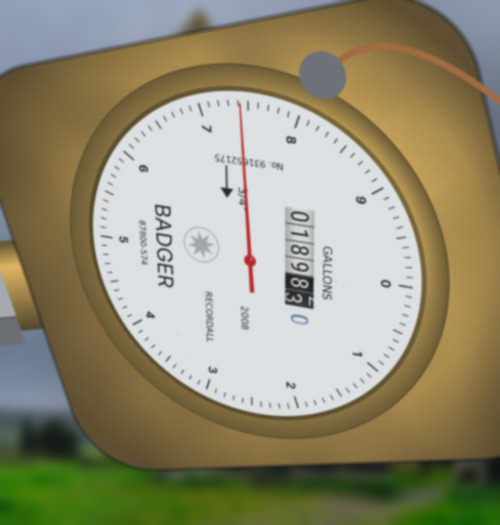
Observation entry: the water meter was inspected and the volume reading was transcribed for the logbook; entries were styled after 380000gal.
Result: 189827.4gal
